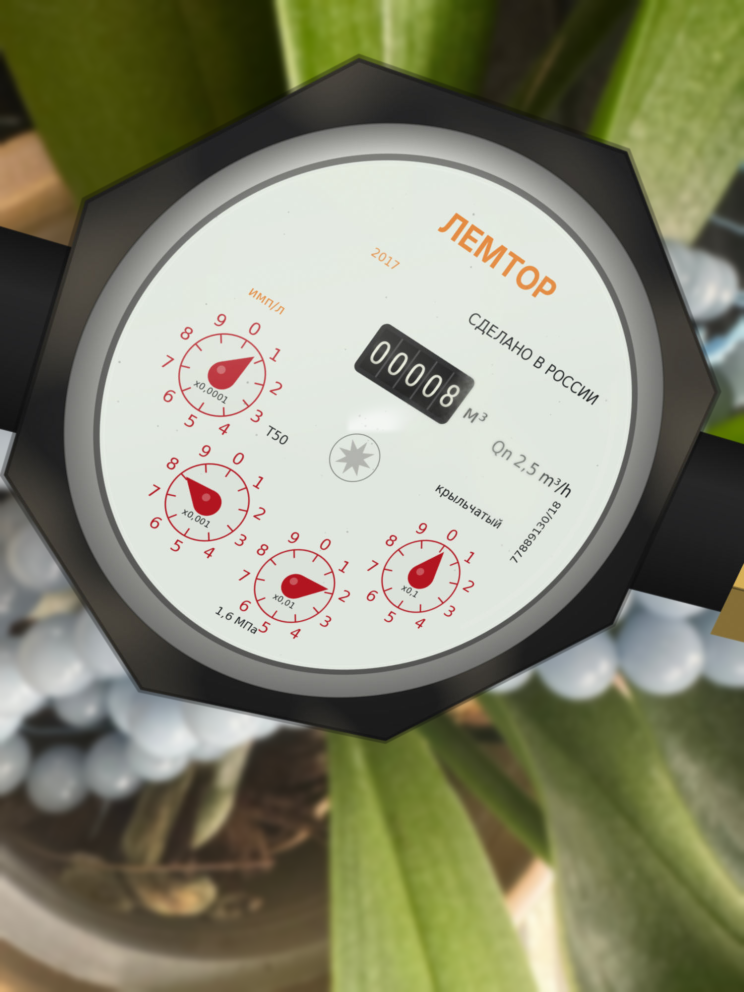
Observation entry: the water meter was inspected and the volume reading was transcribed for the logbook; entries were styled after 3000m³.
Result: 8.0180m³
